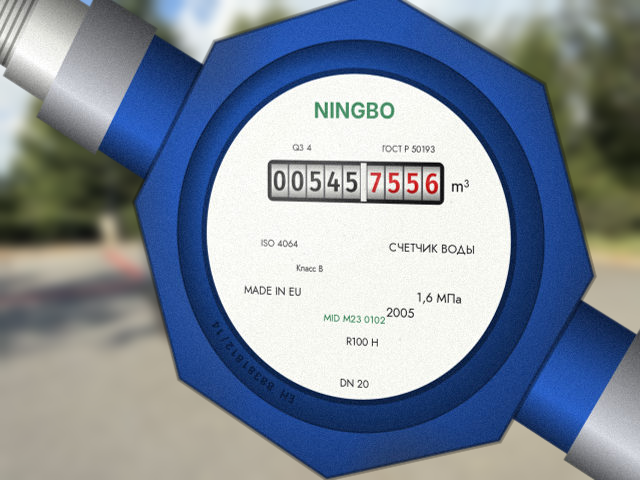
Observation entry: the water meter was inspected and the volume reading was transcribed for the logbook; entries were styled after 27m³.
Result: 545.7556m³
